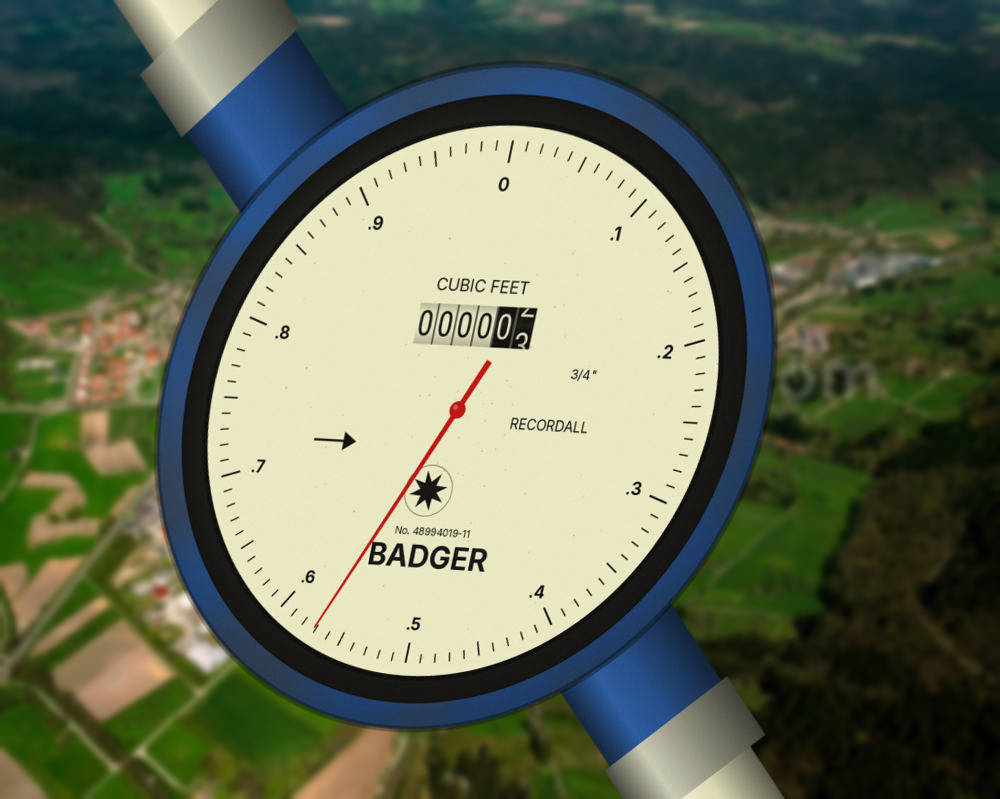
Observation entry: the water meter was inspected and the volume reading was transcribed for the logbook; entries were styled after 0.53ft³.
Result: 2.57ft³
